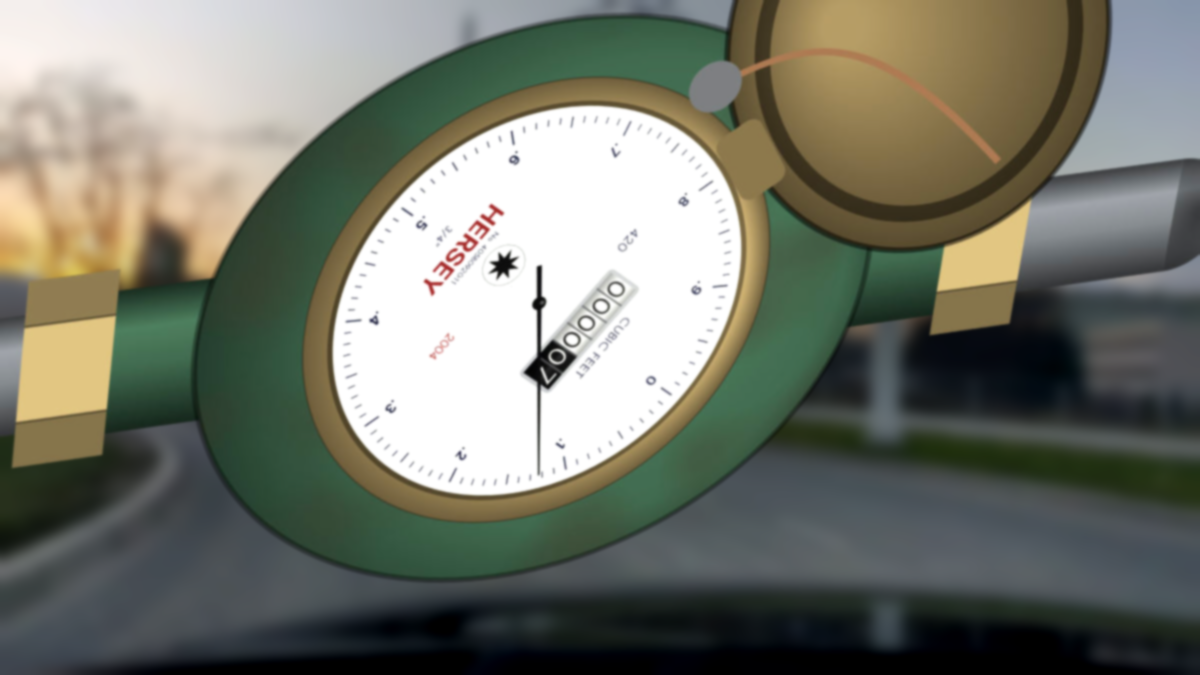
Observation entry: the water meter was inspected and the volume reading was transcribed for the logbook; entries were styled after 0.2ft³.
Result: 7.12ft³
